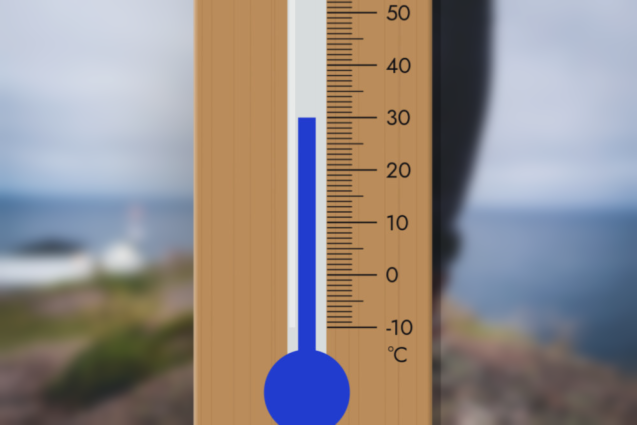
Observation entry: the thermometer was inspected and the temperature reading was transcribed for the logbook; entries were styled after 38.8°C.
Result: 30°C
